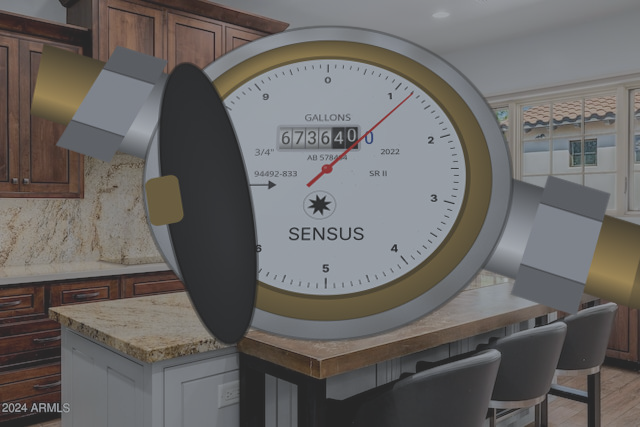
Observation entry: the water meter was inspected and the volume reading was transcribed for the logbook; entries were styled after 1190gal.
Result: 6736401.2gal
